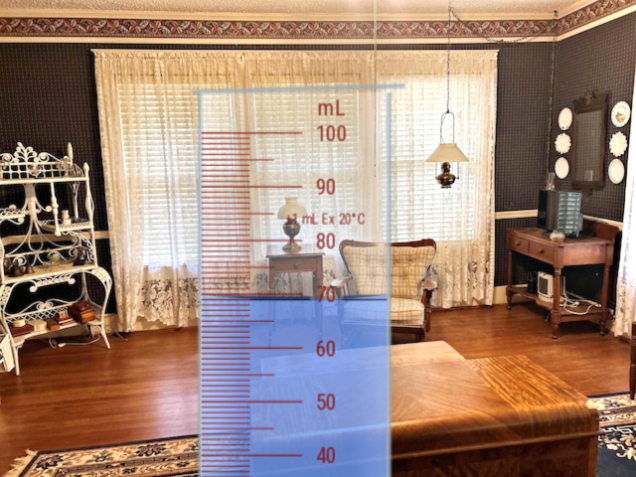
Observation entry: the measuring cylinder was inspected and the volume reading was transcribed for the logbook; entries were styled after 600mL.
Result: 69mL
